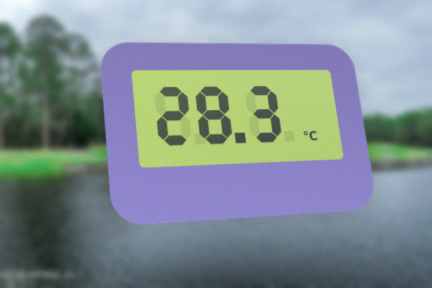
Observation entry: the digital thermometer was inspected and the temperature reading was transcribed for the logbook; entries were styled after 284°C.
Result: 28.3°C
